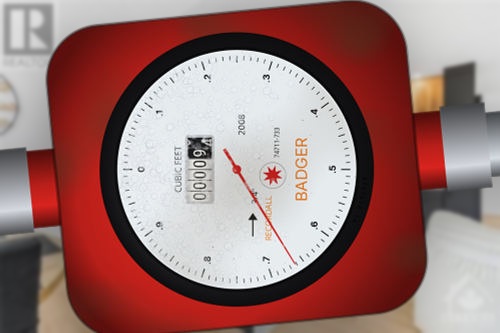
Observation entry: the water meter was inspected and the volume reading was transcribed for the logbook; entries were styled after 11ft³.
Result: 93.66ft³
